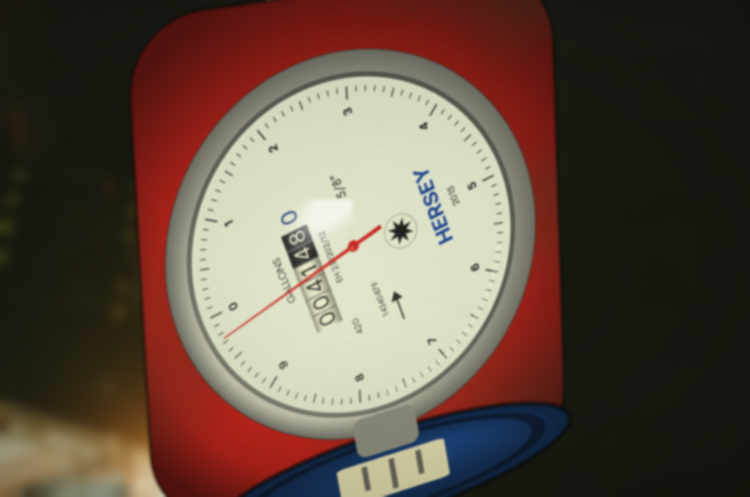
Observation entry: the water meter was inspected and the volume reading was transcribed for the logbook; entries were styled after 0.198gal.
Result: 41479.7gal
